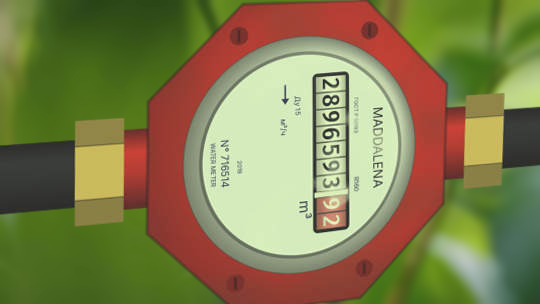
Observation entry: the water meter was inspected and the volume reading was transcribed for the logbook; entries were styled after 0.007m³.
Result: 2896593.92m³
